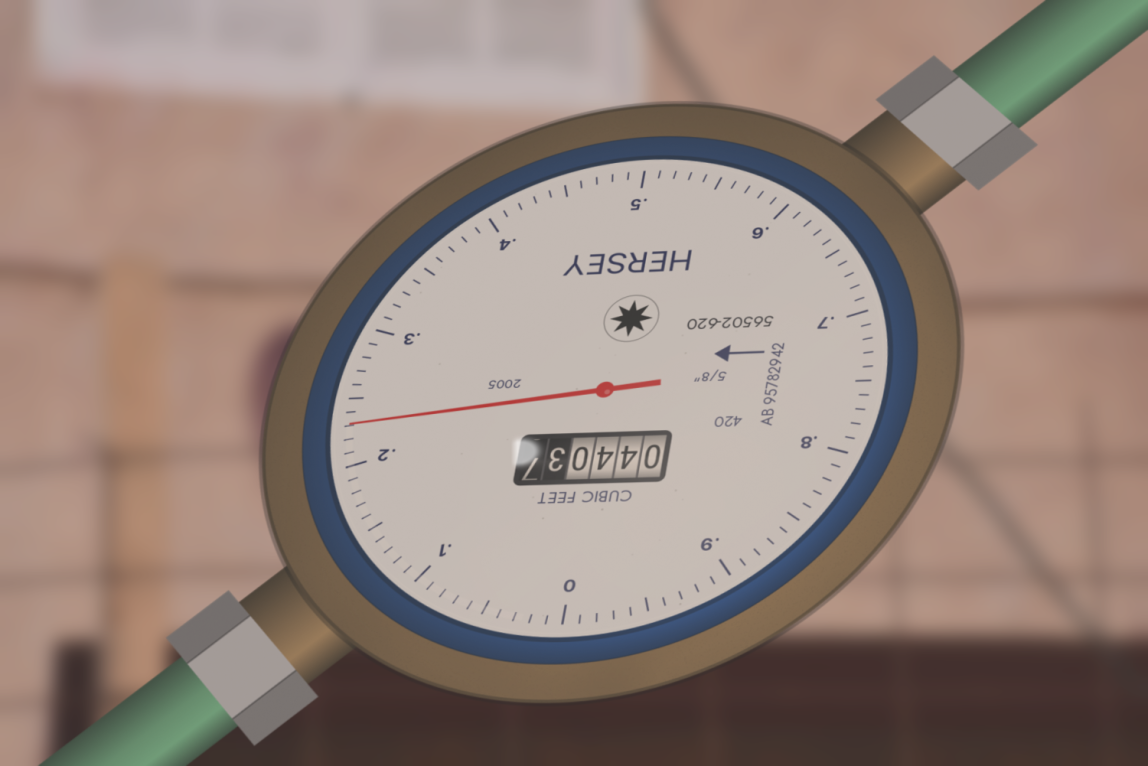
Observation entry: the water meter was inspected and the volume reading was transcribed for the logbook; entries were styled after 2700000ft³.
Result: 44037.23ft³
